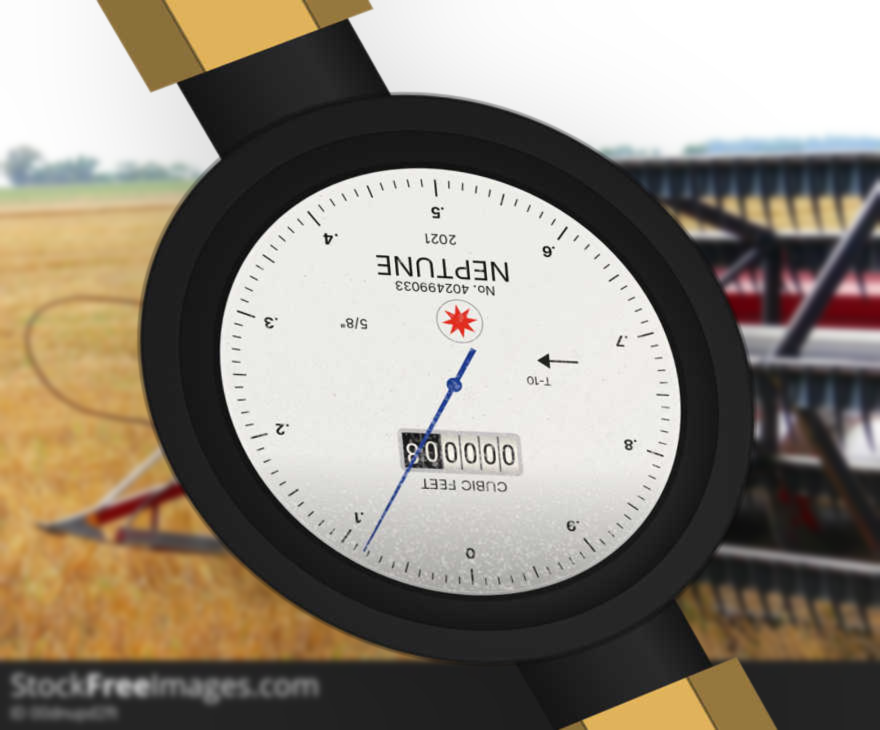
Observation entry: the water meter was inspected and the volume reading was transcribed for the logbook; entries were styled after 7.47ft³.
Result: 8.08ft³
